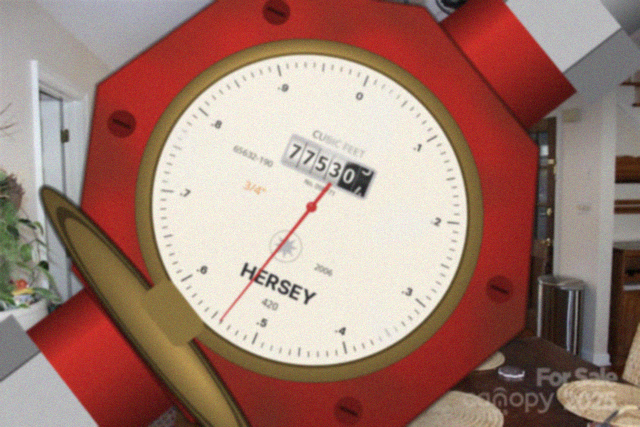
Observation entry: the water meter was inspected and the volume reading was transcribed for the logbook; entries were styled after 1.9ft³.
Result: 775303.54ft³
